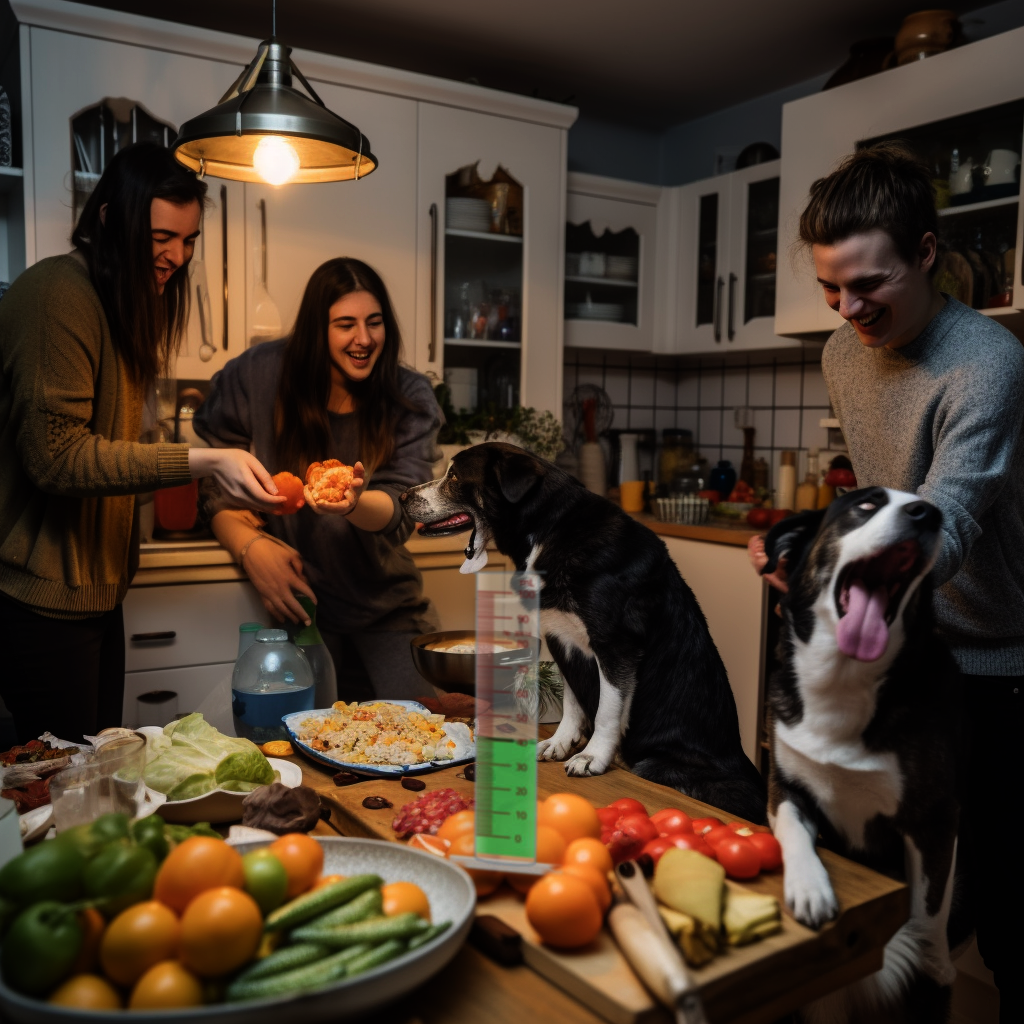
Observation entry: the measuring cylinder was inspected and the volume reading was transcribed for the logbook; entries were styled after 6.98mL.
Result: 40mL
